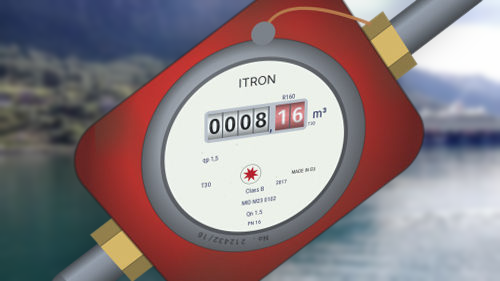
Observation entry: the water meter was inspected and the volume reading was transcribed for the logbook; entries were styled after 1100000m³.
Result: 8.16m³
